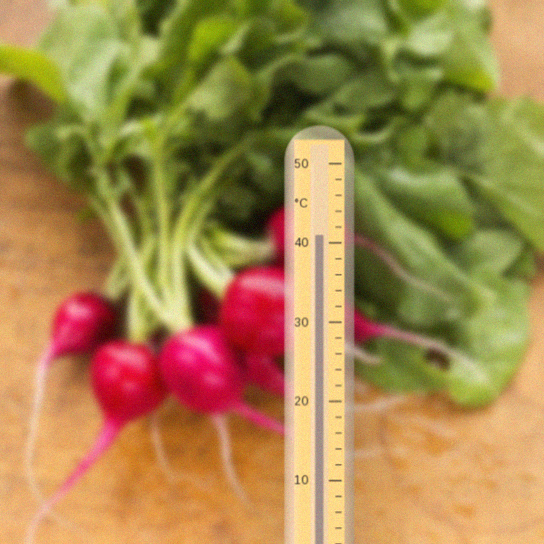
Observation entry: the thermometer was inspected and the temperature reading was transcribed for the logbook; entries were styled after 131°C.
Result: 41°C
